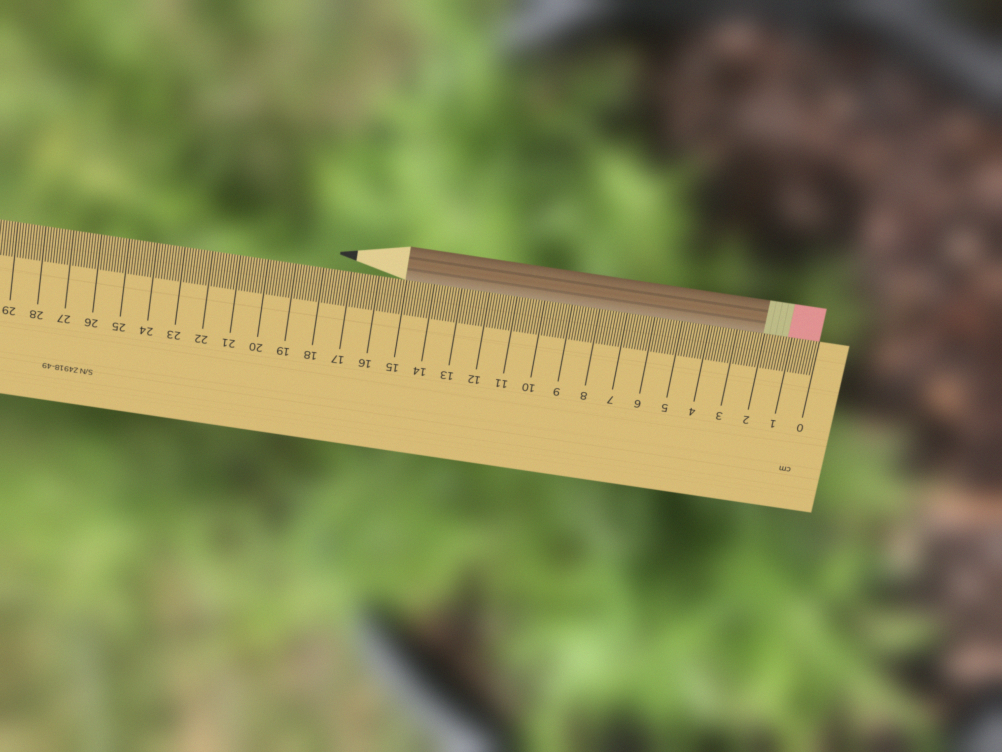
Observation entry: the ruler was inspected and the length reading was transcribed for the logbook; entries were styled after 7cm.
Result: 17.5cm
